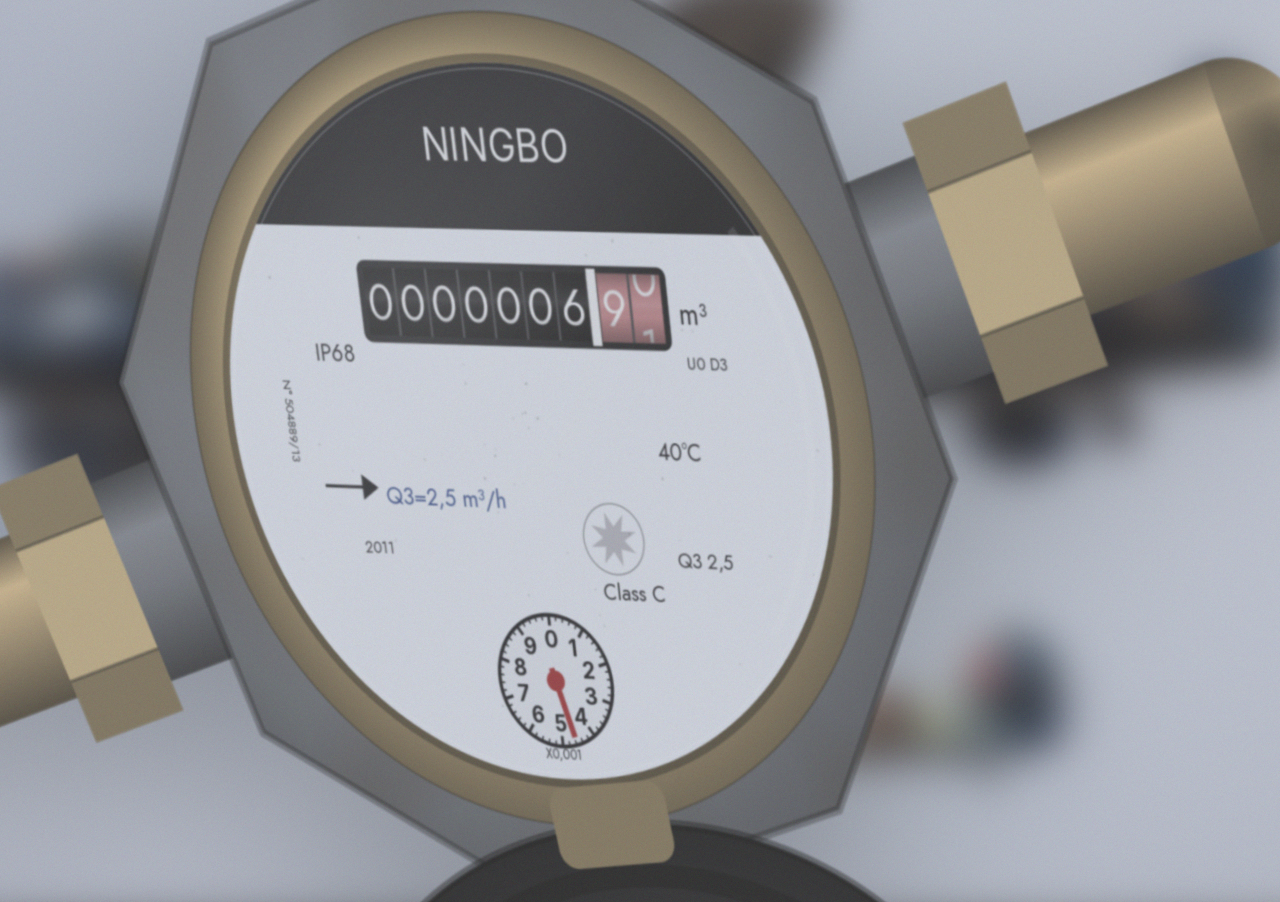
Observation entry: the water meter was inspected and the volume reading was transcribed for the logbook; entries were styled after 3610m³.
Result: 6.904m³
